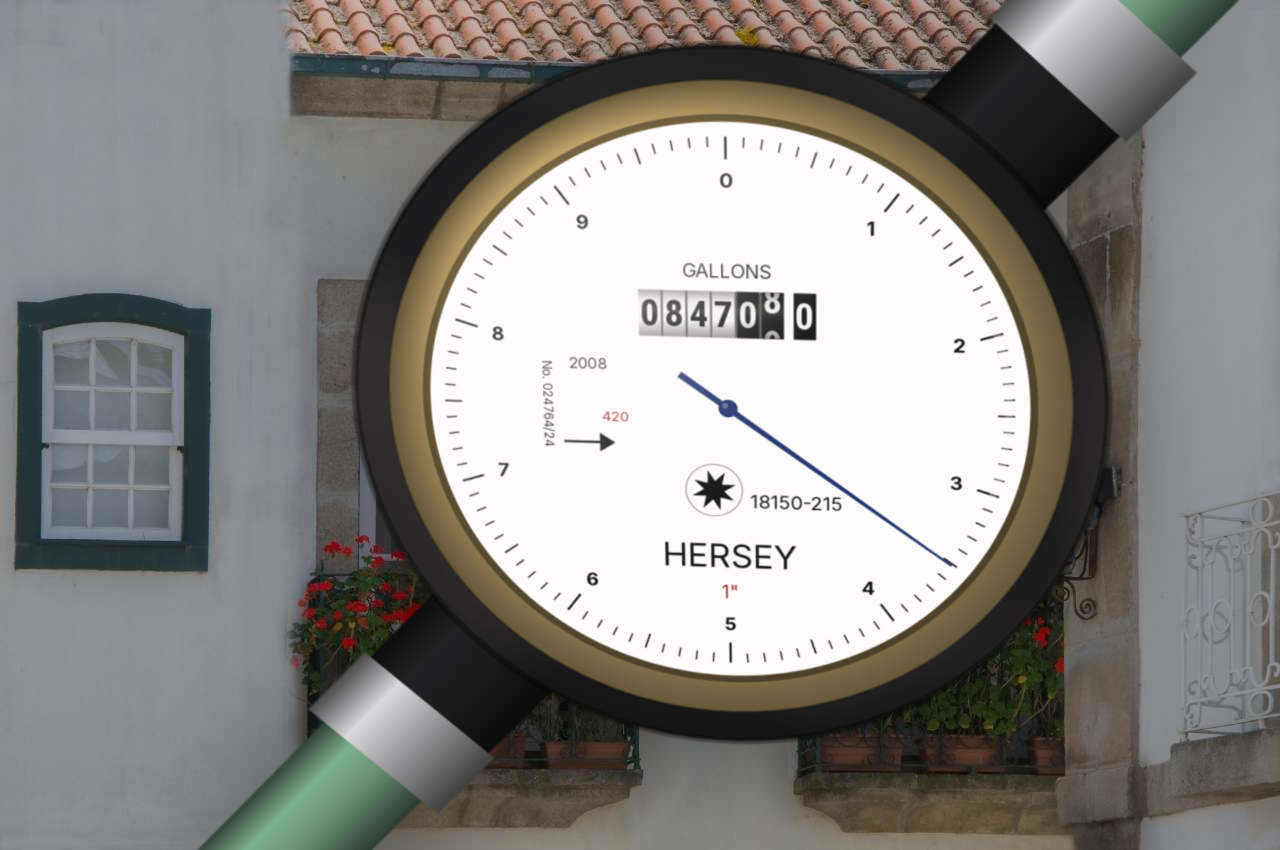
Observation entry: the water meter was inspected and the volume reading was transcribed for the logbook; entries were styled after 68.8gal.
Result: 847083.5gal
